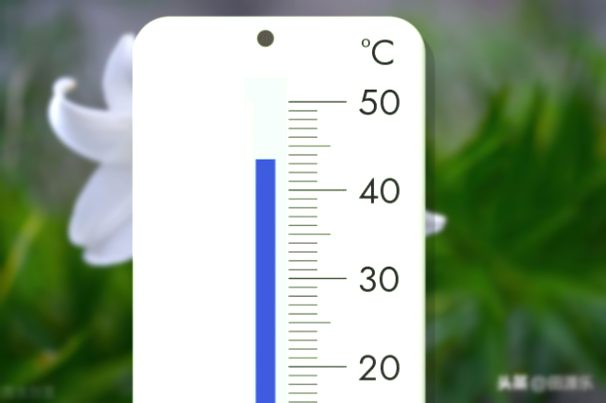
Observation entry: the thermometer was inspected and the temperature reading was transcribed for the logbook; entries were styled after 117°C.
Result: 43.5°C
